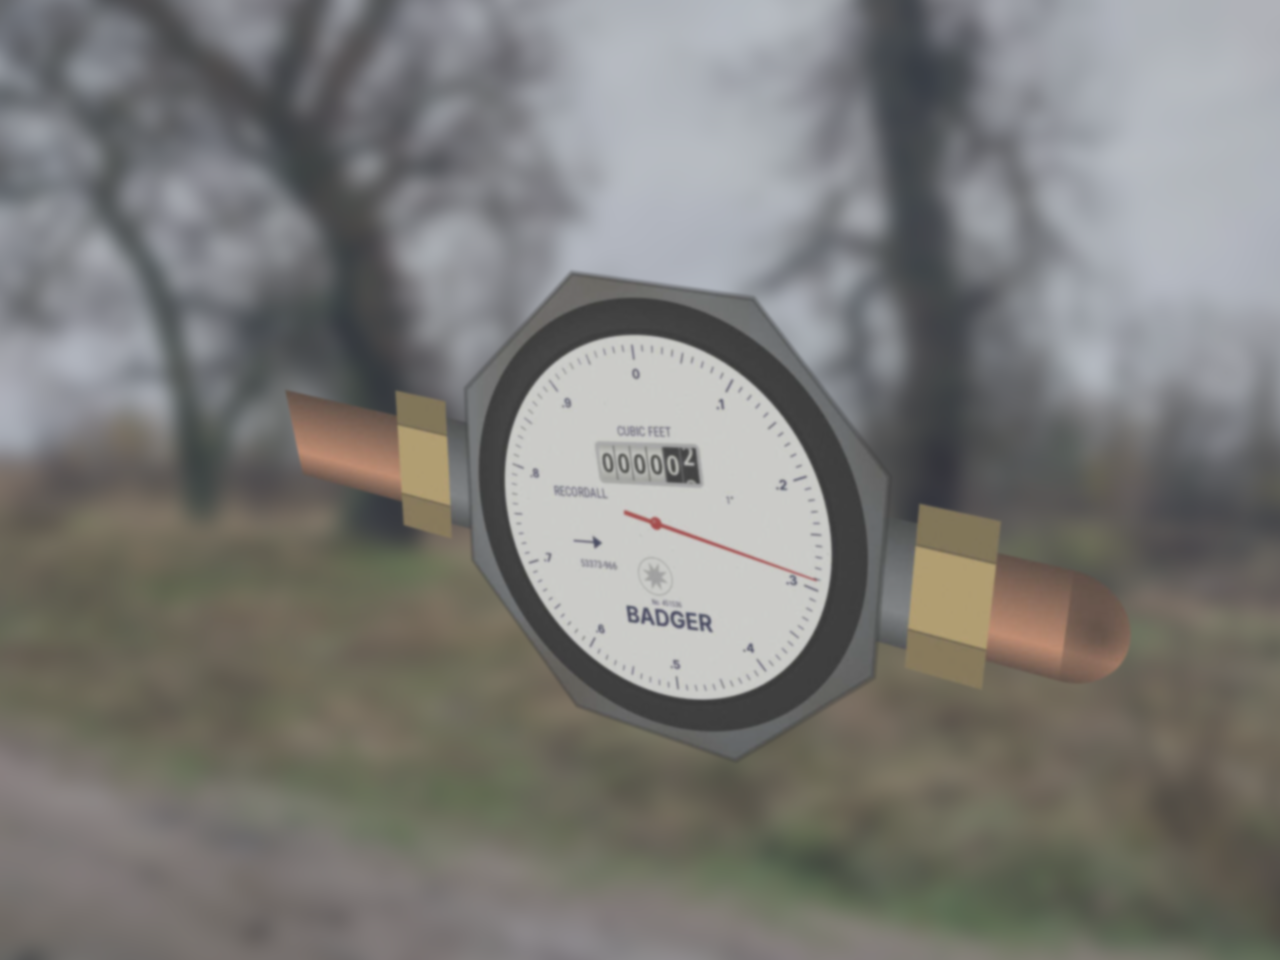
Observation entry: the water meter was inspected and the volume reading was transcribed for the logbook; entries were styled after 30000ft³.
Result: 2.29ft³
